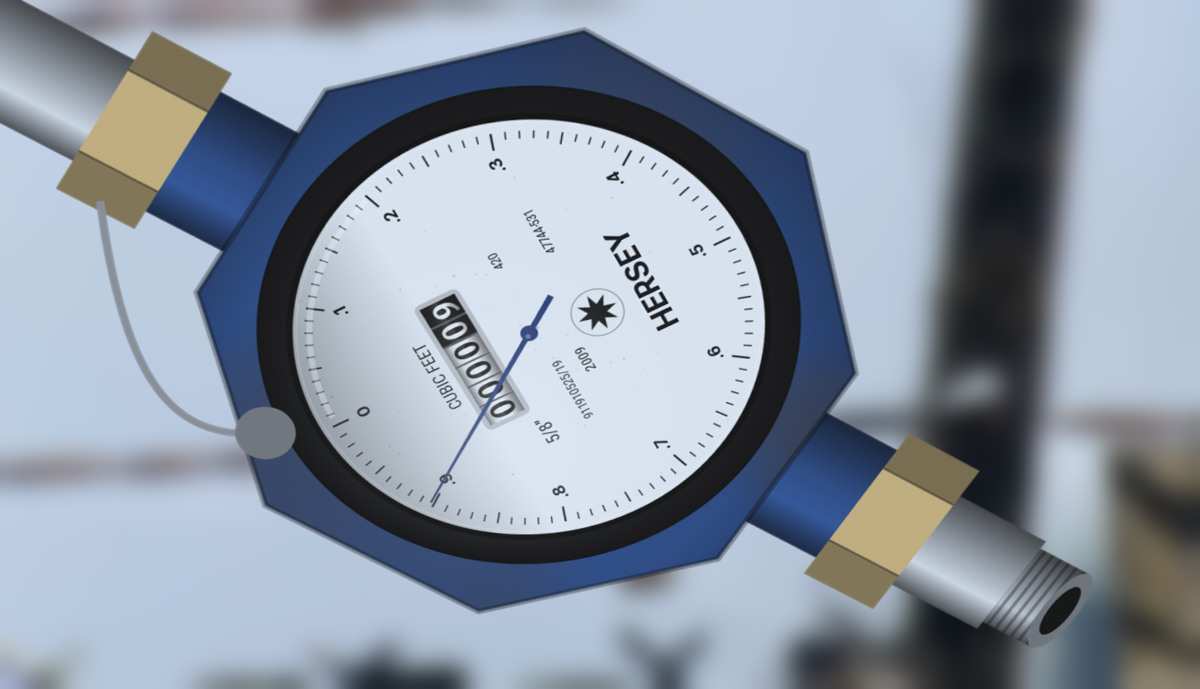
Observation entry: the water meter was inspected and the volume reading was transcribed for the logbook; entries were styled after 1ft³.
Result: 8.90ft³
